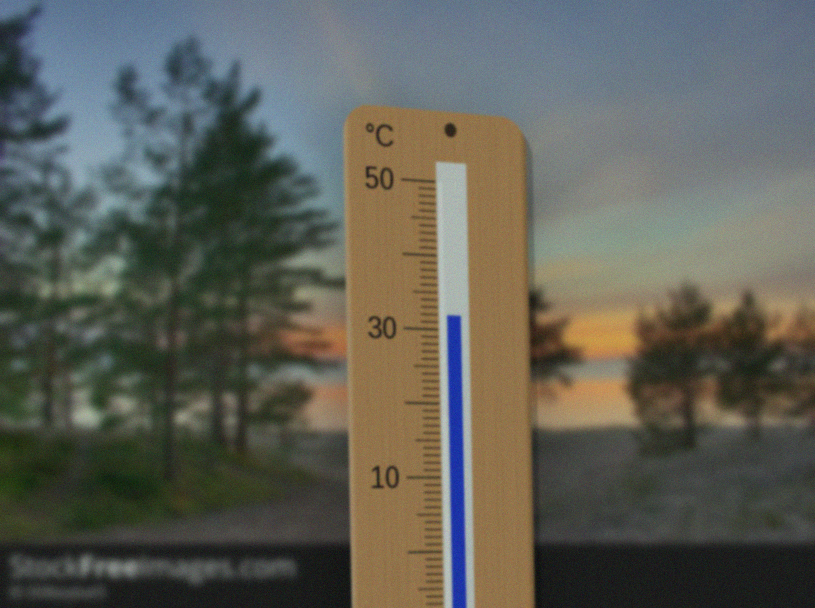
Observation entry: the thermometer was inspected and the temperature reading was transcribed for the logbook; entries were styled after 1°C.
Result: 32°C
